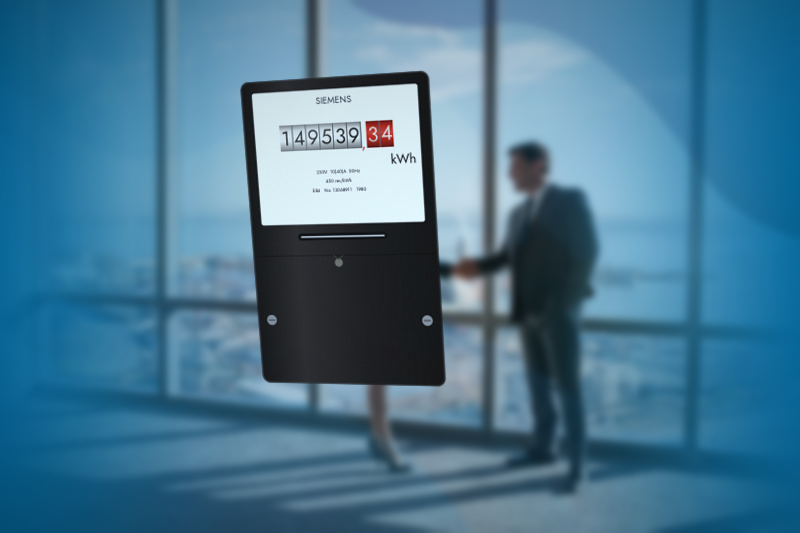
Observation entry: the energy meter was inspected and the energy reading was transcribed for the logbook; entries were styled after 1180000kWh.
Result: 149539.34kWh
